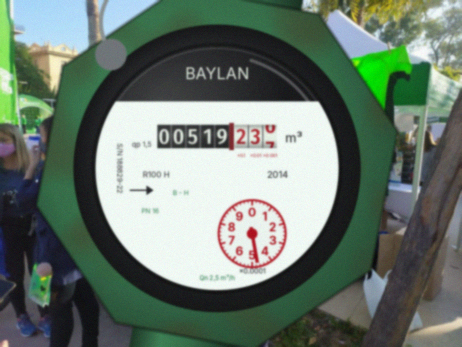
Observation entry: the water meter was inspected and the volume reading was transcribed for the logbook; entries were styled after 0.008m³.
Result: 519.2364m³
